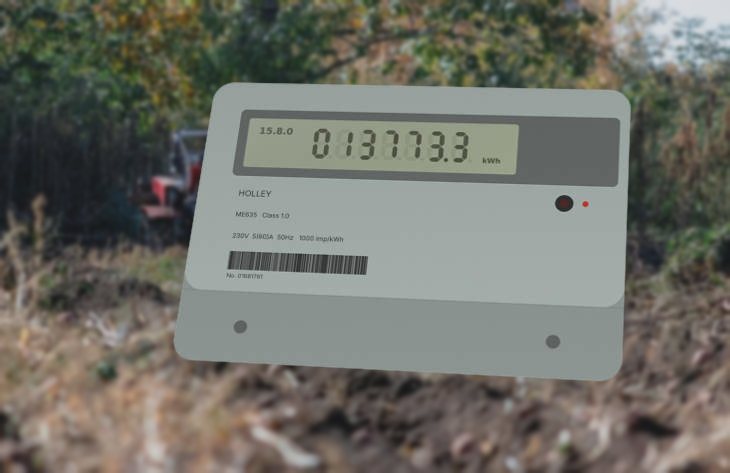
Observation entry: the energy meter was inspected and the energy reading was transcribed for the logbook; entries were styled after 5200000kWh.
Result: 13773.3kWh
